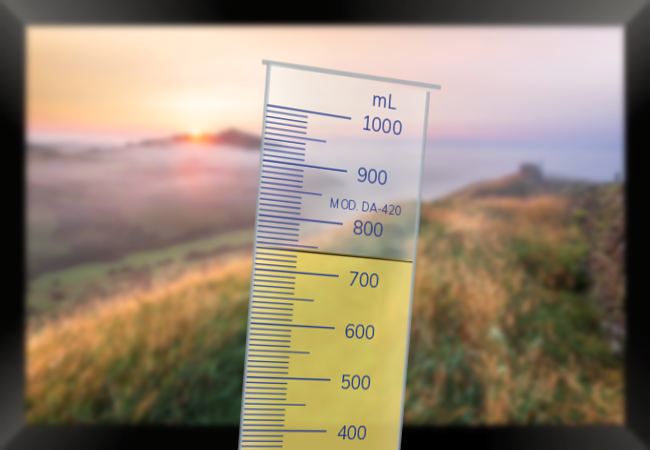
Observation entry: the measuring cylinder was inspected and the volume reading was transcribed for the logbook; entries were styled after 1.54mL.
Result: 740mL
